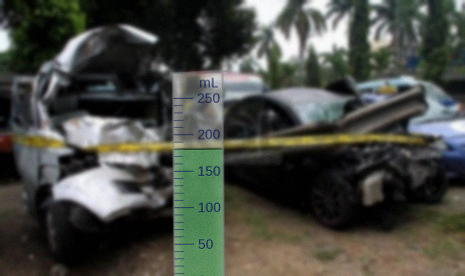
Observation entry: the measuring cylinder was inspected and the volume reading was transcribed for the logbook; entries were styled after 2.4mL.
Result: 180mL
